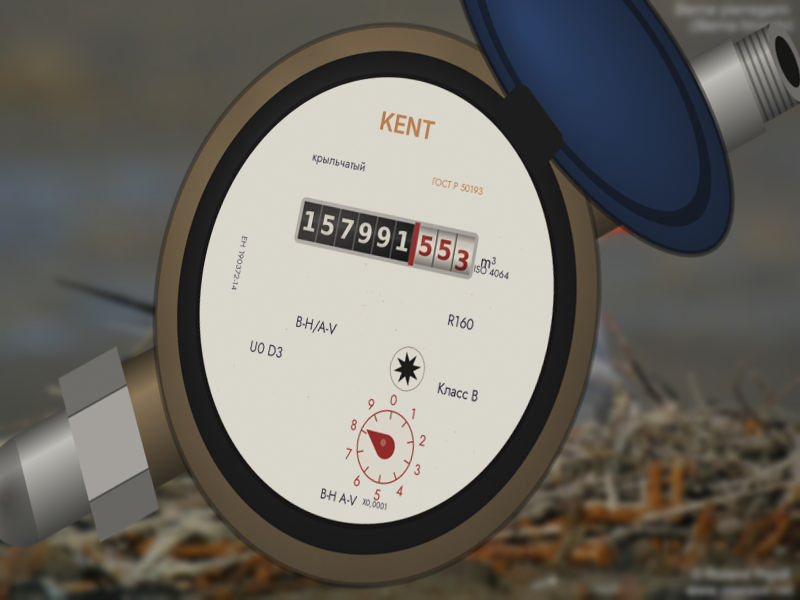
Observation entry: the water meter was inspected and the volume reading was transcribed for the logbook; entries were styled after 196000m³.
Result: 157991.5528m³
